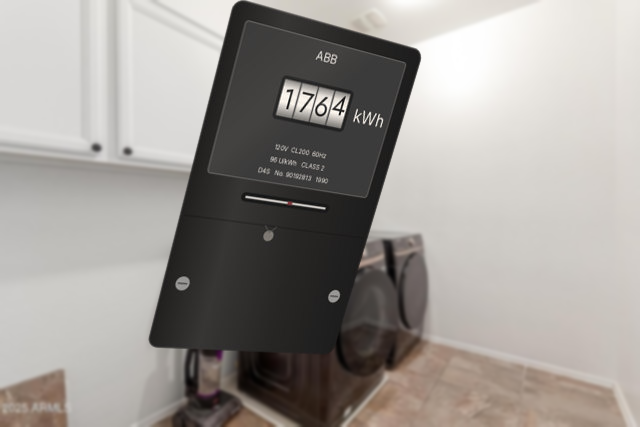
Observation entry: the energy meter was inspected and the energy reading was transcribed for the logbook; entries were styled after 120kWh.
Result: 1764kWh
